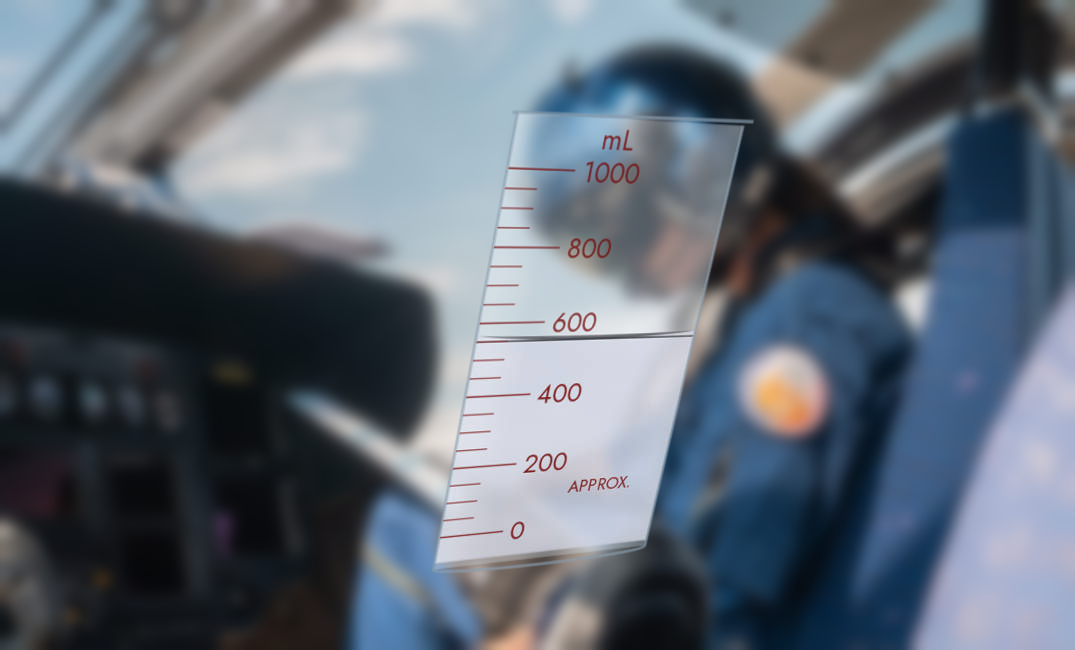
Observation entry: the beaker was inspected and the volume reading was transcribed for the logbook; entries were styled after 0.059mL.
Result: 550mL
